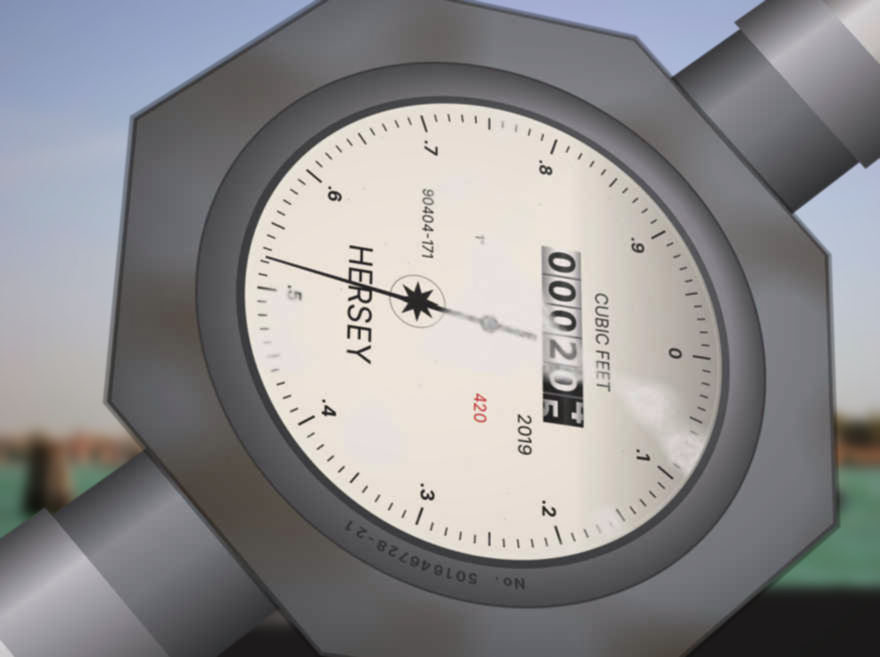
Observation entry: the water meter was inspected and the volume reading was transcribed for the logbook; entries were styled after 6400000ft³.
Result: 204.52ft³
